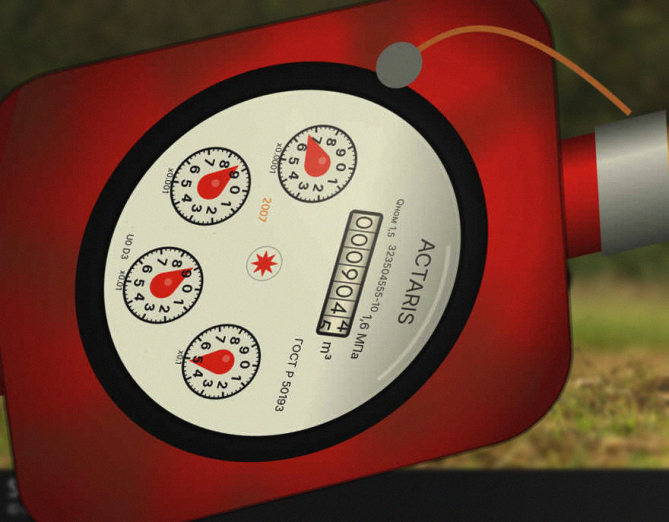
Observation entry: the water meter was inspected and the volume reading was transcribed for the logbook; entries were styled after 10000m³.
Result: 9044.4886m³
